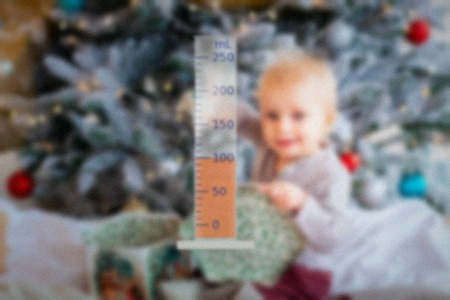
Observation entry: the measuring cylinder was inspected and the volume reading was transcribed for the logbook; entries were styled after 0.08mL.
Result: 100mL
